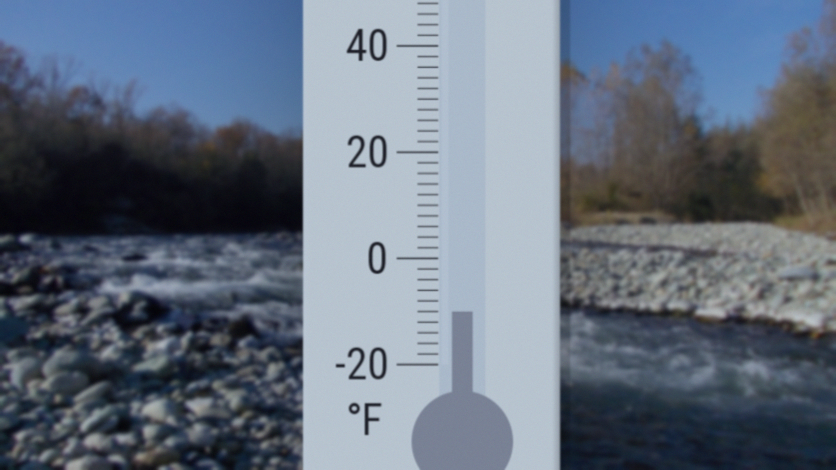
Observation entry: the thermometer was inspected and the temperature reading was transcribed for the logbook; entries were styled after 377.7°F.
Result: -10°F
